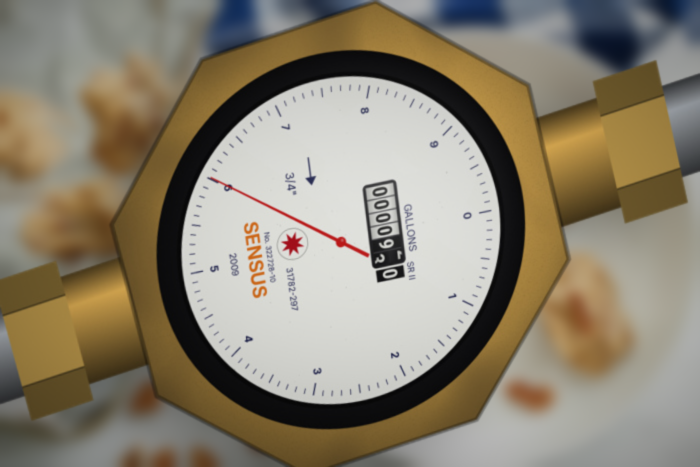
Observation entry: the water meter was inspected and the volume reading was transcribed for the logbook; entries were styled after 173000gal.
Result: 926.0gal
